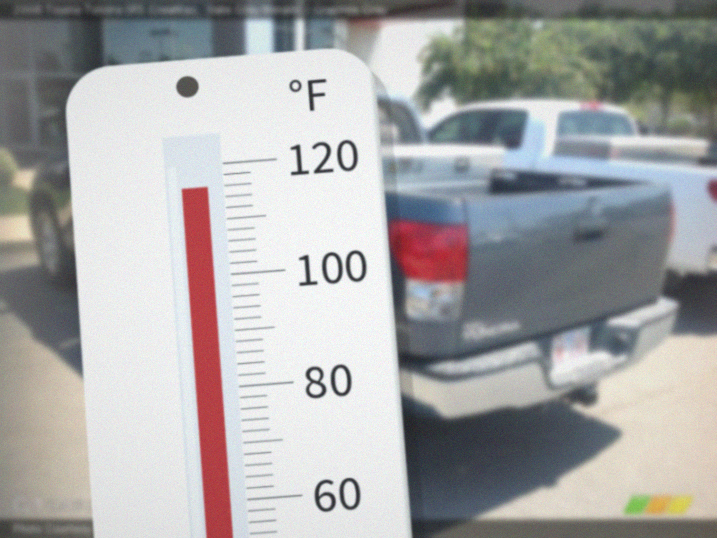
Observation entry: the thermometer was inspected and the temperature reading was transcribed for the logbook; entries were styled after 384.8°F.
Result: 116°F
